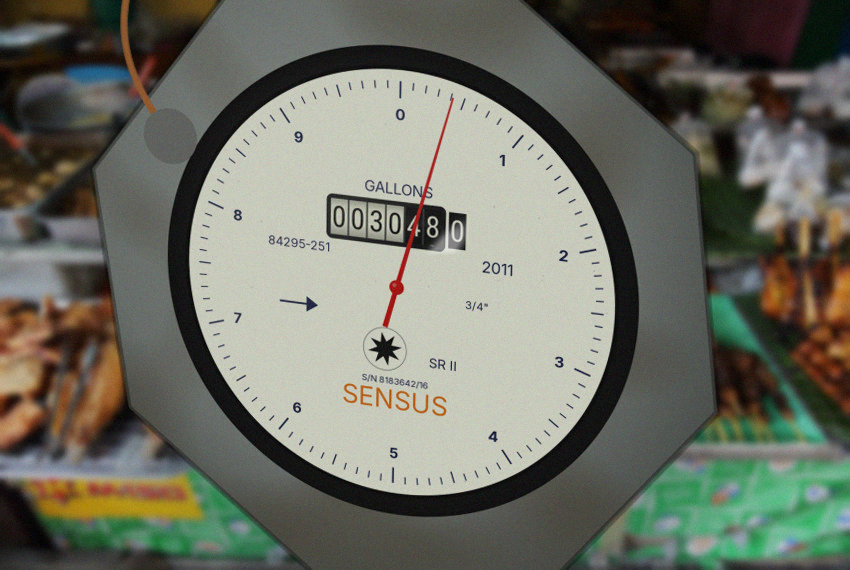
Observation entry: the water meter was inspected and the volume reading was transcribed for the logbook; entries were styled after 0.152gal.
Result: 30480.4gal
